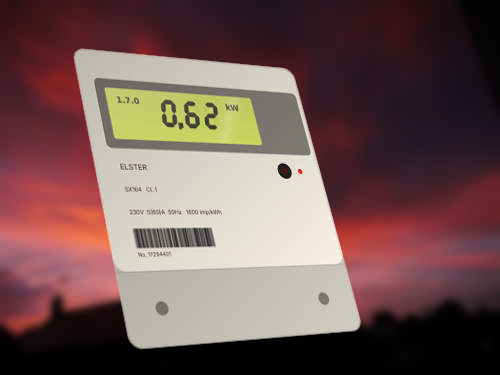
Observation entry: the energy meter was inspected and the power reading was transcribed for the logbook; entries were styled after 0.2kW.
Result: 0.62kW
